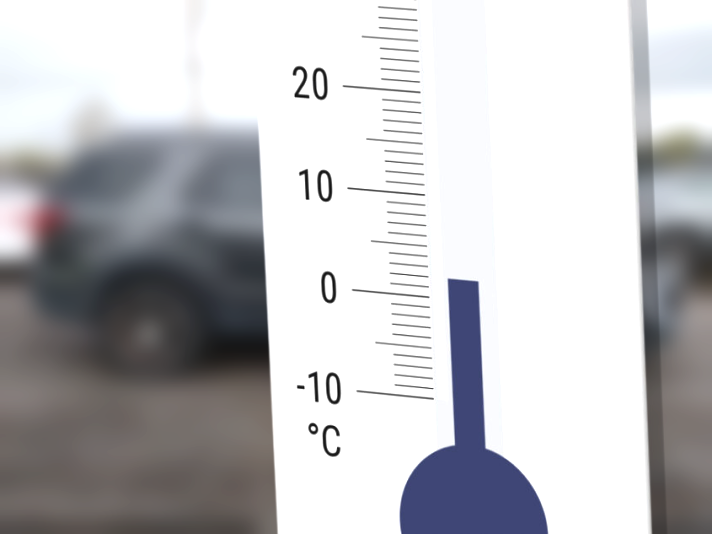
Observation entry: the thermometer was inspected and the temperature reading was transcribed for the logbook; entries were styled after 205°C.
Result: 2°C
